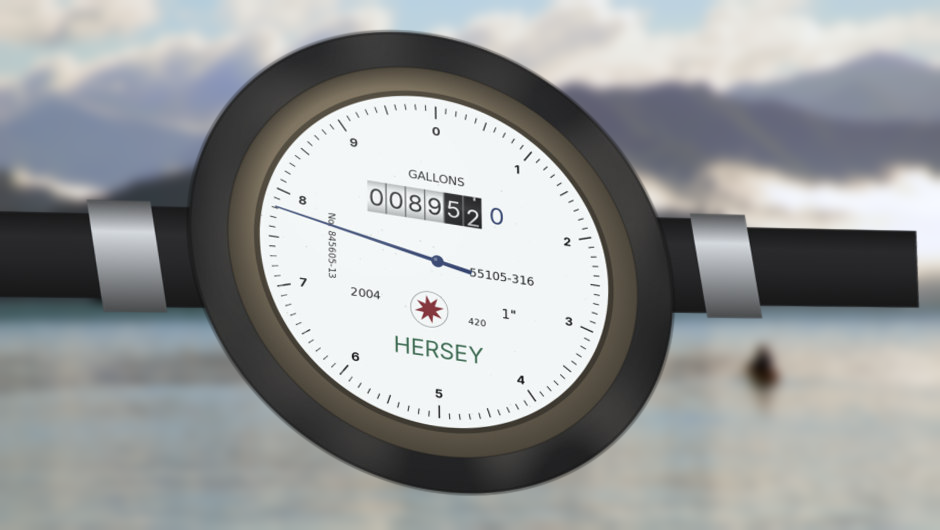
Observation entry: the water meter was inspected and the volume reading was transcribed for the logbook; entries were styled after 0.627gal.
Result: 89517.8gal
